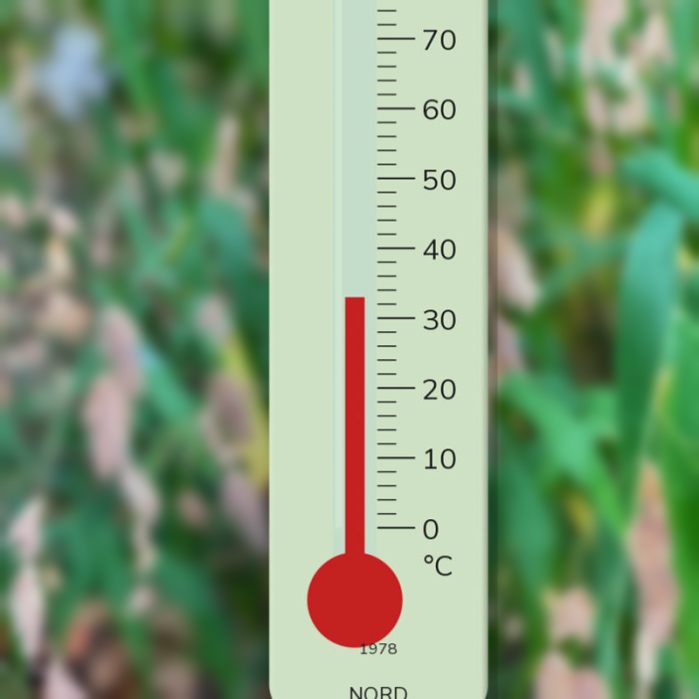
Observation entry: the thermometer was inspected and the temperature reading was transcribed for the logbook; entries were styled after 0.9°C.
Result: 33°C
